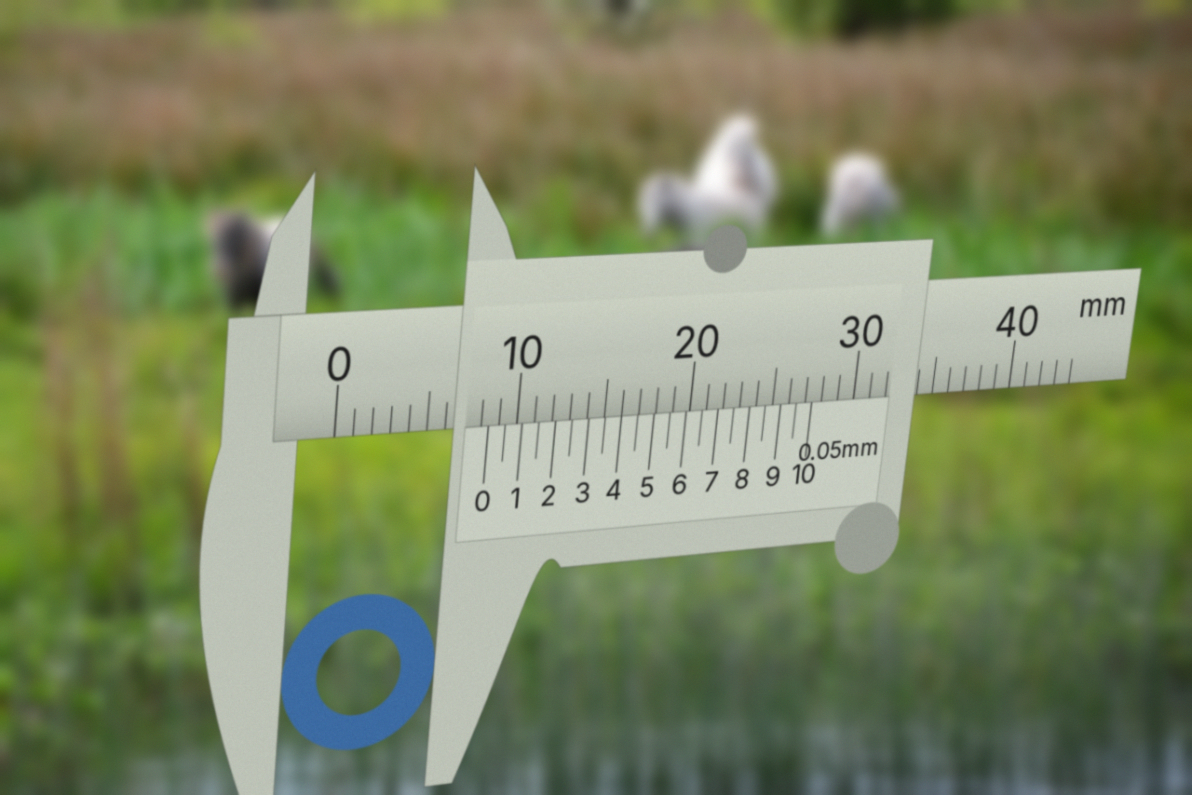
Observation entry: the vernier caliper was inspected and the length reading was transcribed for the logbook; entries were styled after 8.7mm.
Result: 8.4mm
